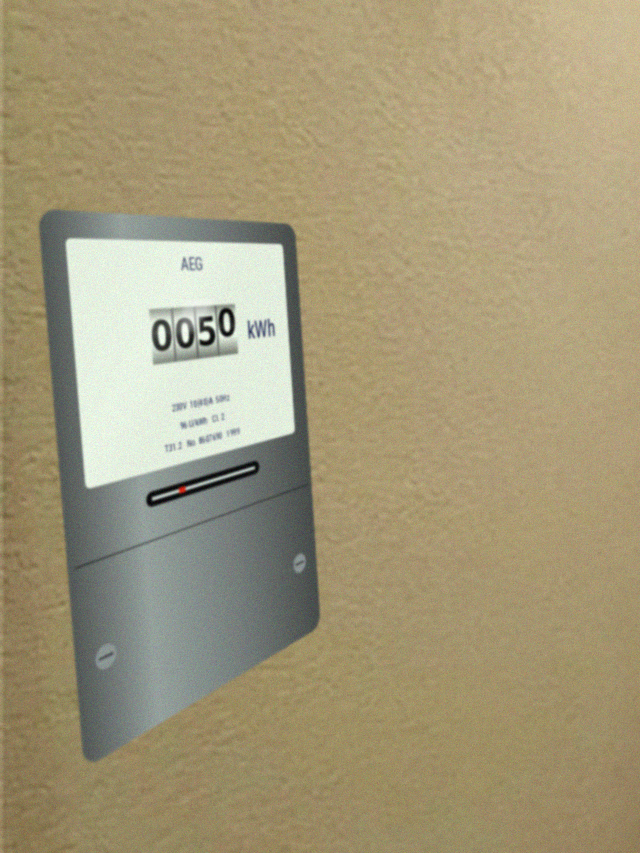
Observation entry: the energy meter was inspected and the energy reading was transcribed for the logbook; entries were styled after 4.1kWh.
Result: 50kWh
